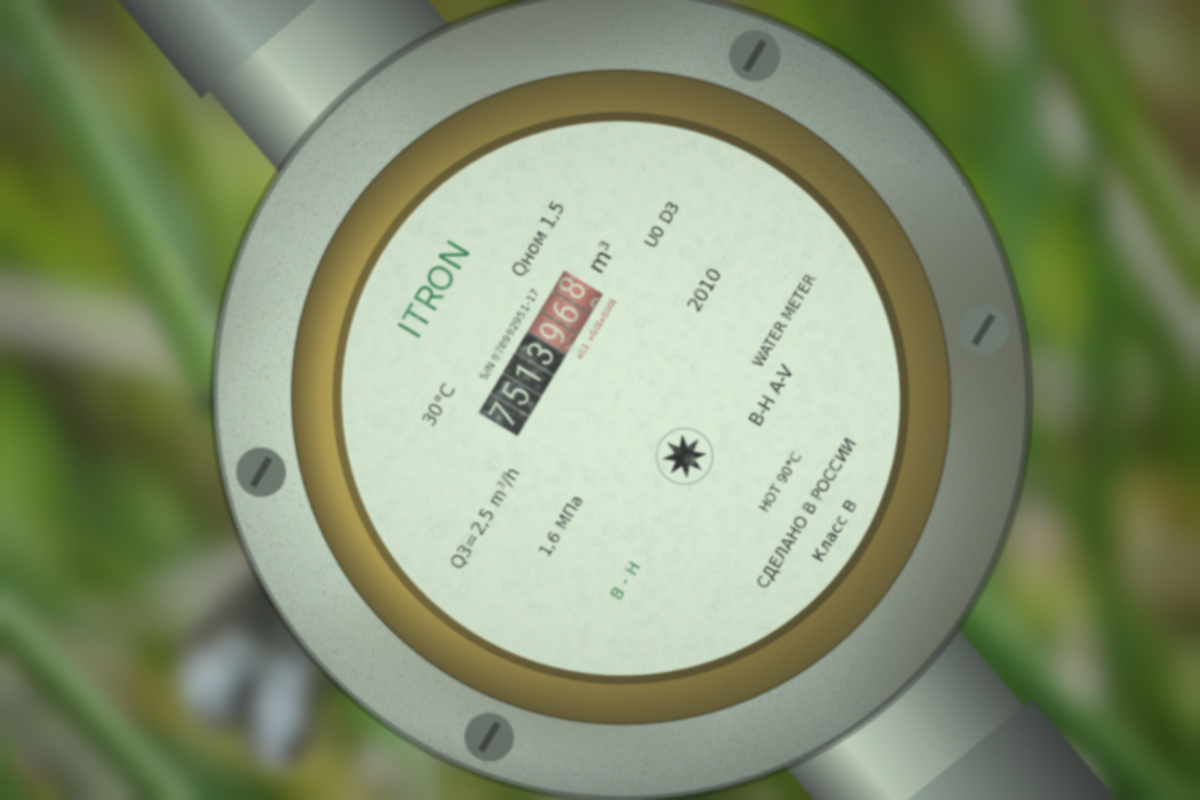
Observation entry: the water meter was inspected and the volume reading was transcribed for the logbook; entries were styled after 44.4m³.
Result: 7513.968m³
